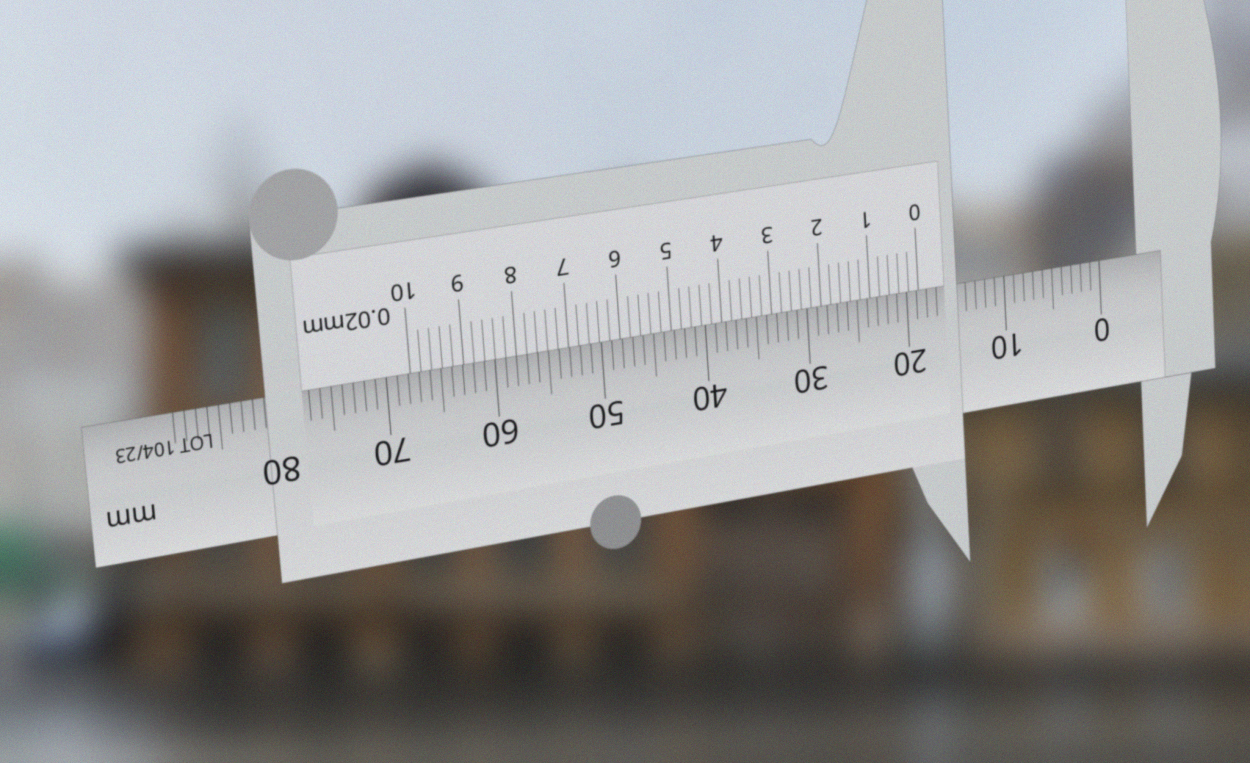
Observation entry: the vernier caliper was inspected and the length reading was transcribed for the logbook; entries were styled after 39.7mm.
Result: 18.8mm
